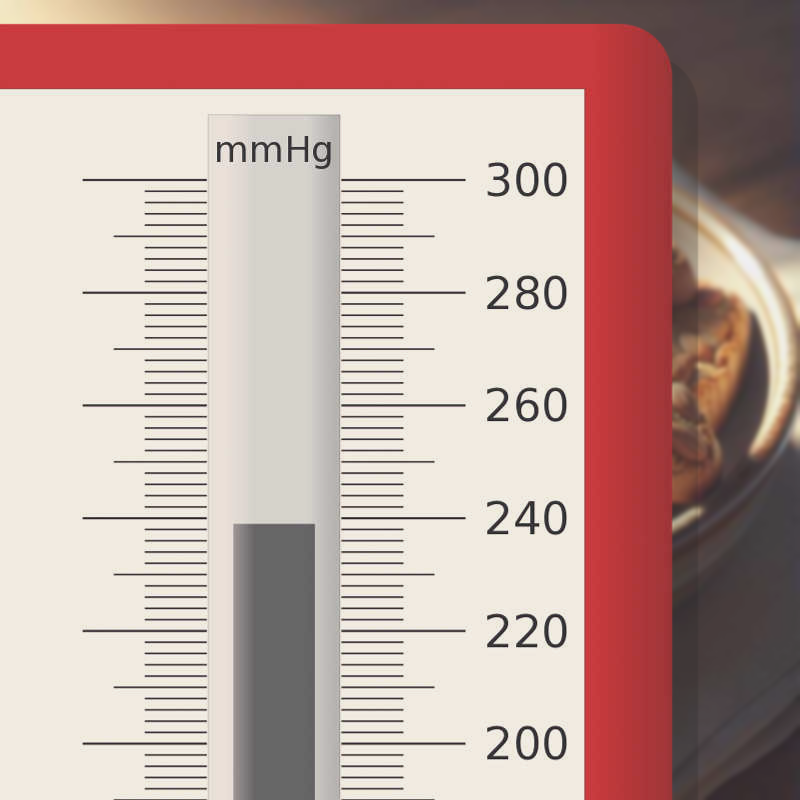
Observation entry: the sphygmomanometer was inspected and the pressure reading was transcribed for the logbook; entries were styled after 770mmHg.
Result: 239mmHg
